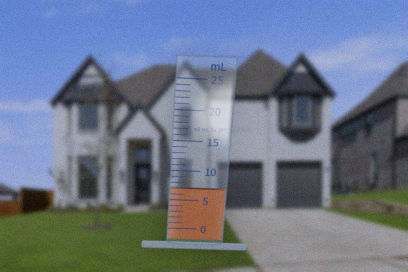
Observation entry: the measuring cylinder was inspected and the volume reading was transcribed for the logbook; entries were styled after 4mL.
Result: 7mL
